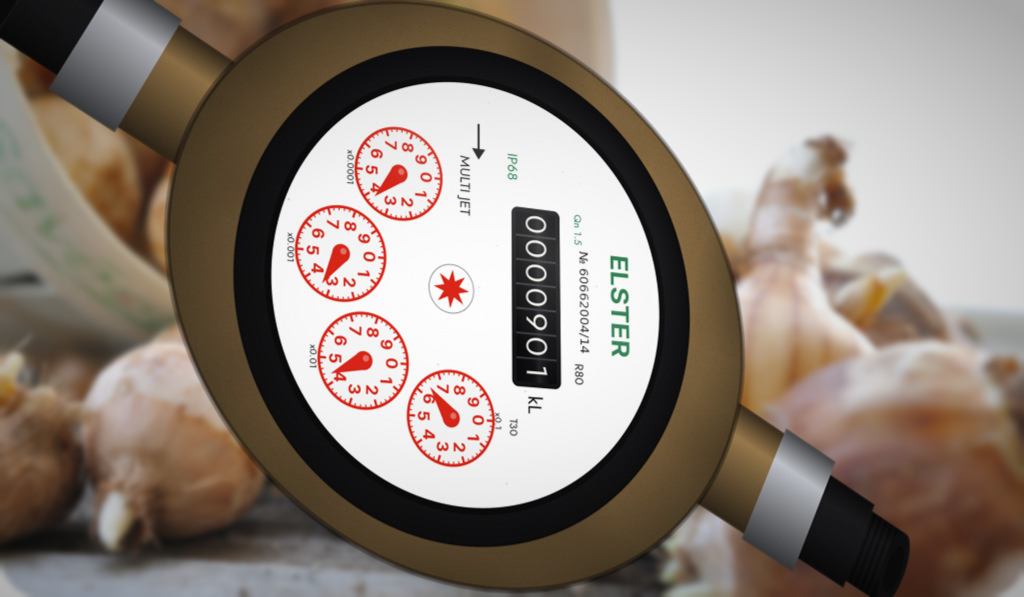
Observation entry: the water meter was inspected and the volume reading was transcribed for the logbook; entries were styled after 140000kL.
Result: 901.6433kL
